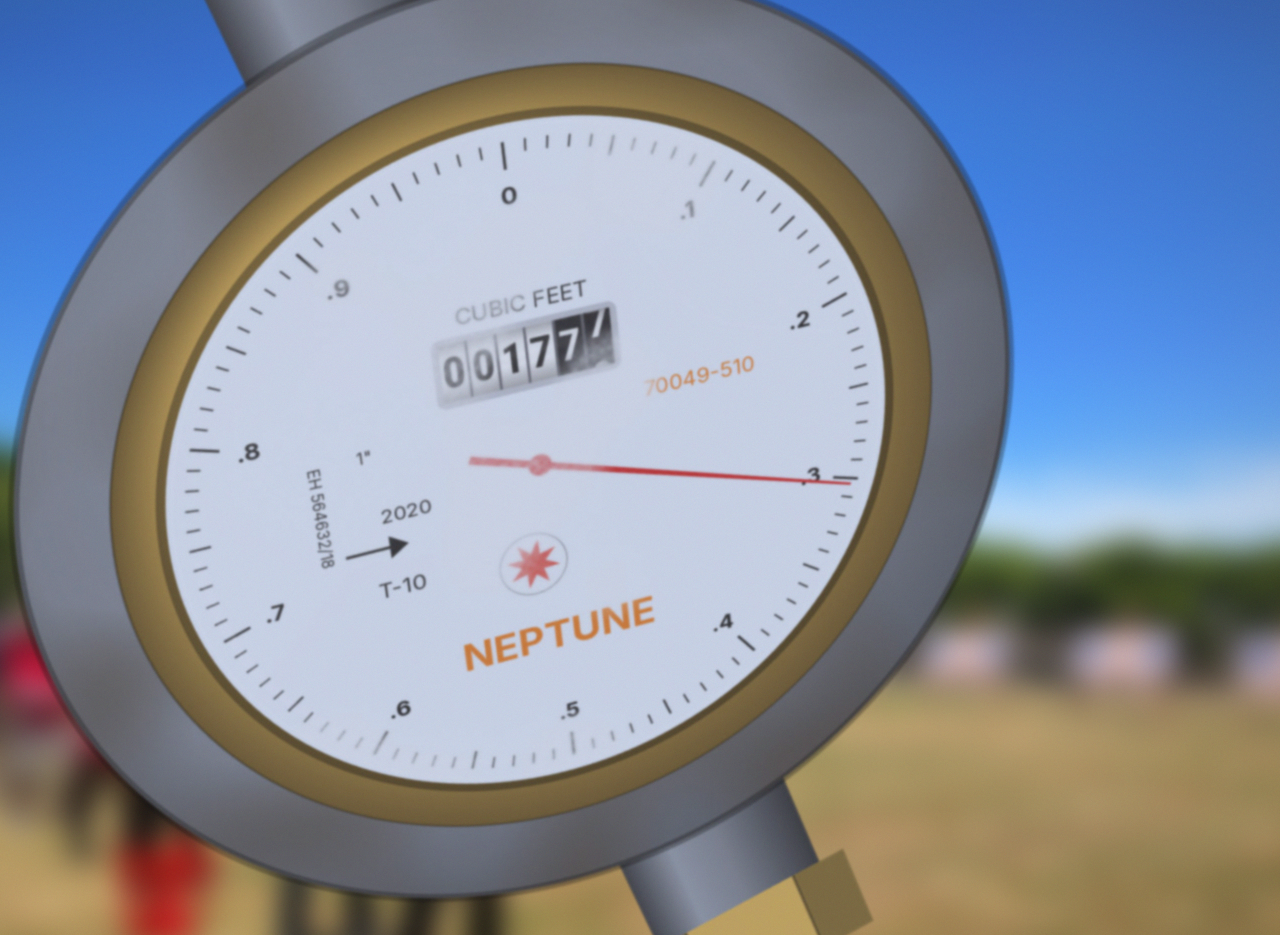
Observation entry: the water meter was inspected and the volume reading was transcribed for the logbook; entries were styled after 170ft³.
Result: 1777.30ft³
